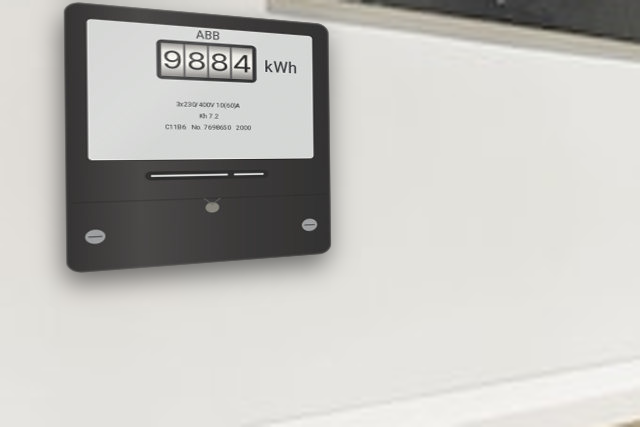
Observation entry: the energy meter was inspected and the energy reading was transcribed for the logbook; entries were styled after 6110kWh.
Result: 9884kWh
